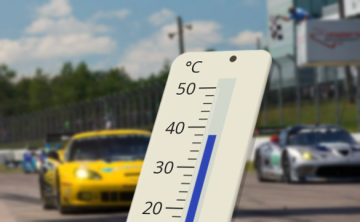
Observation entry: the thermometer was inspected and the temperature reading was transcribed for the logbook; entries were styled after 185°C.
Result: 38°C
